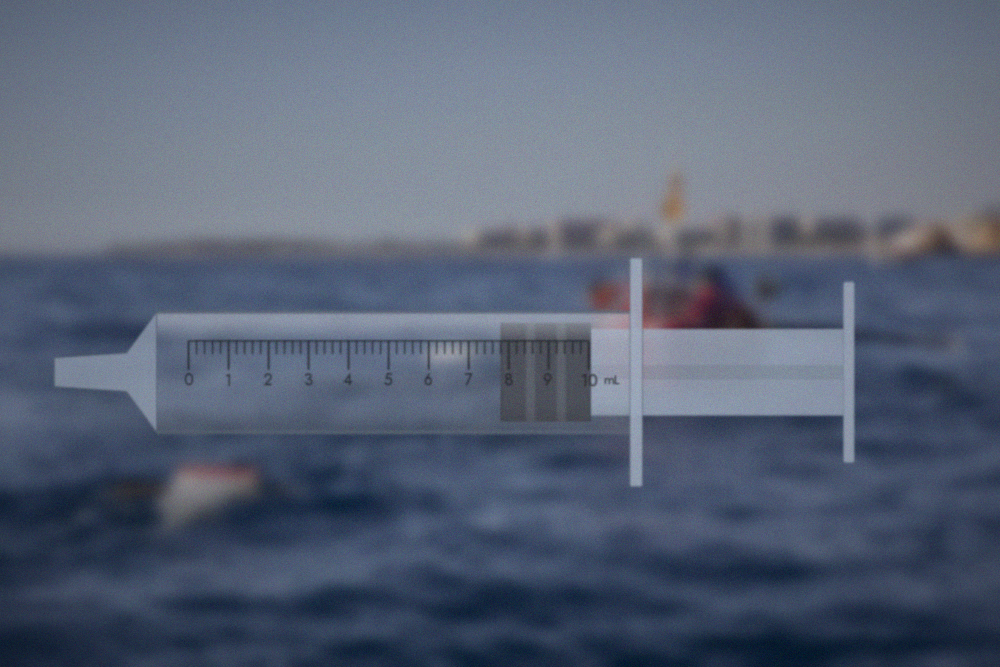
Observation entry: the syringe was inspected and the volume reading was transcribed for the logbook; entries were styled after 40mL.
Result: 7.8mL
